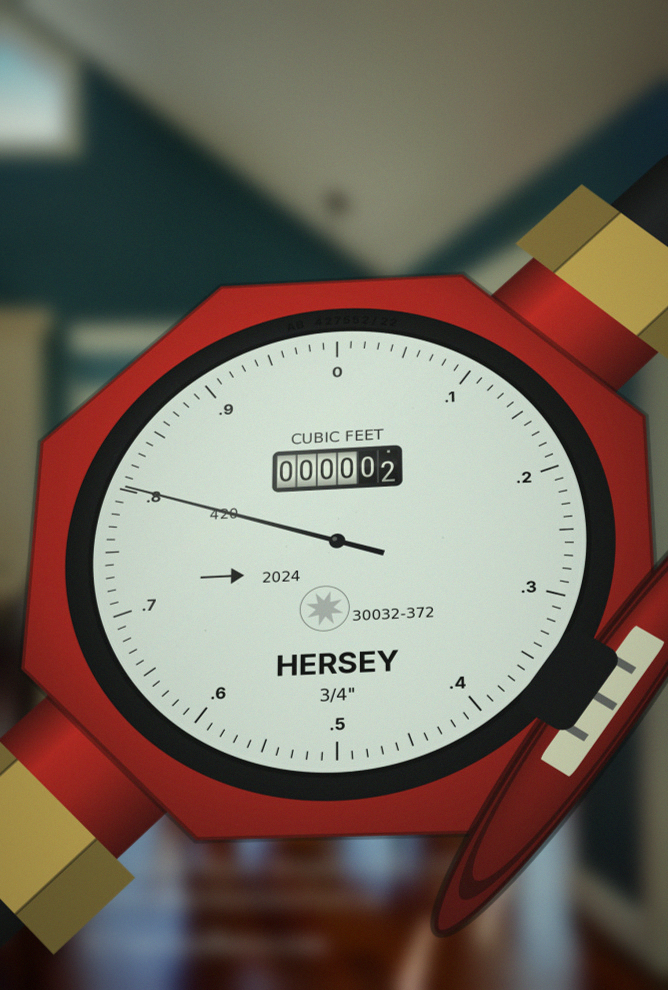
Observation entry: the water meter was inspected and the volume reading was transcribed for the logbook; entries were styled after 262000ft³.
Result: 1.80ft³
